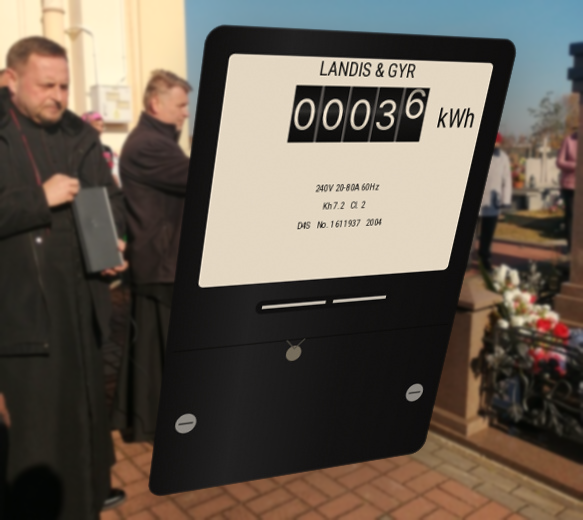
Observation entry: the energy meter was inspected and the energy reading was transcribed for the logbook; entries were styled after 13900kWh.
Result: 36kWh
